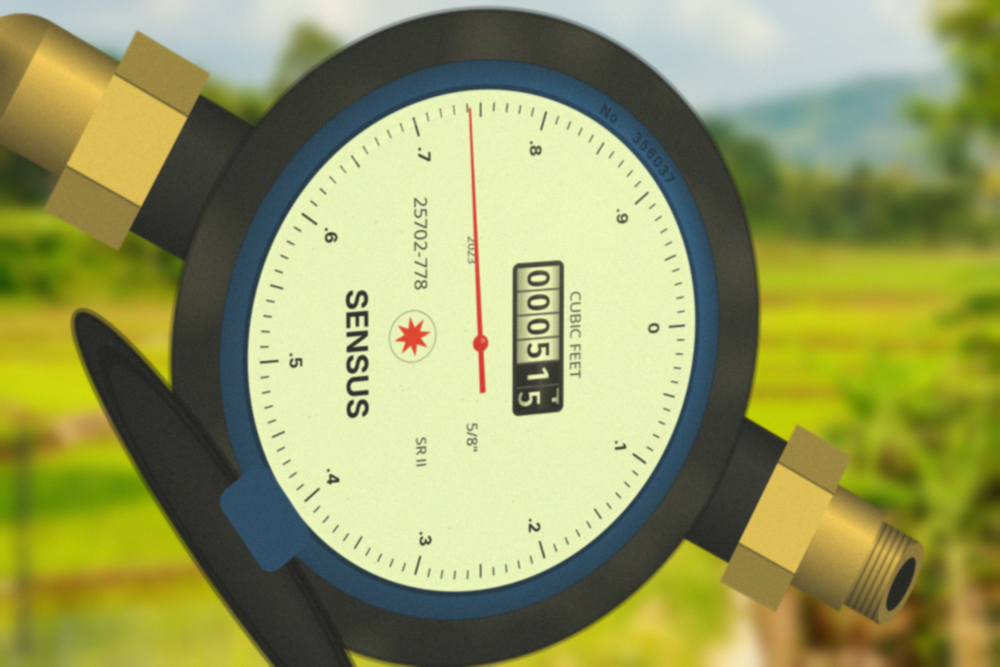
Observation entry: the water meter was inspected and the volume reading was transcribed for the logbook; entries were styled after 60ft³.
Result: 514.74ft³
